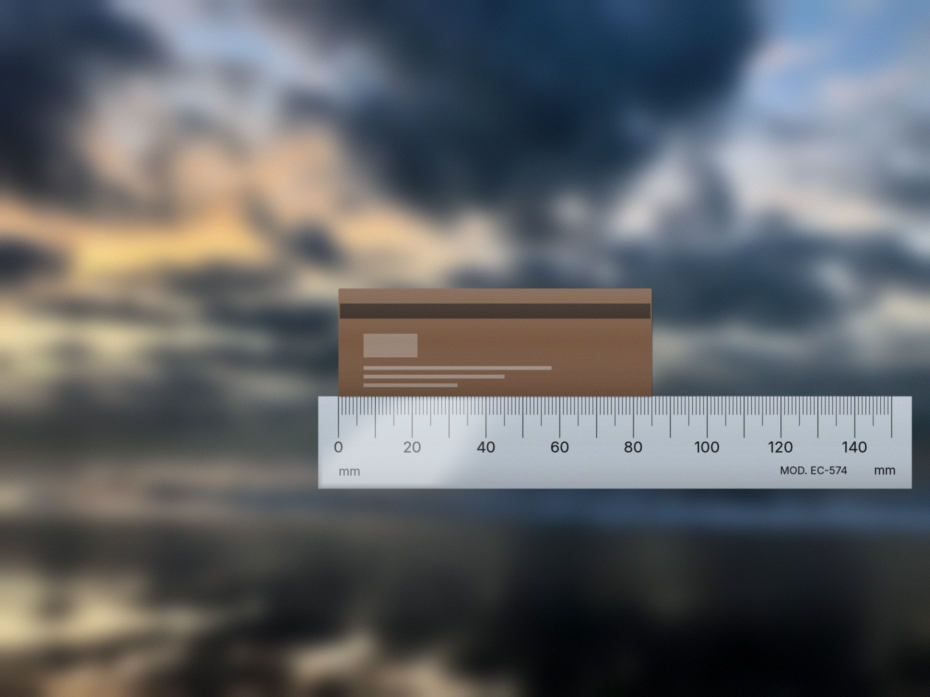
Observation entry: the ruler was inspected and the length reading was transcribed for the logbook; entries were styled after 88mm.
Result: 85mm
